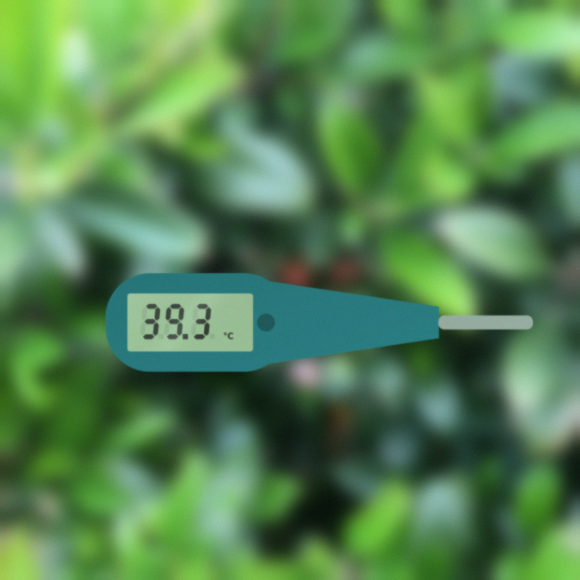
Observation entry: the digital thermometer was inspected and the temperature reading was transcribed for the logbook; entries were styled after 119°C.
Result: 39.3°C
